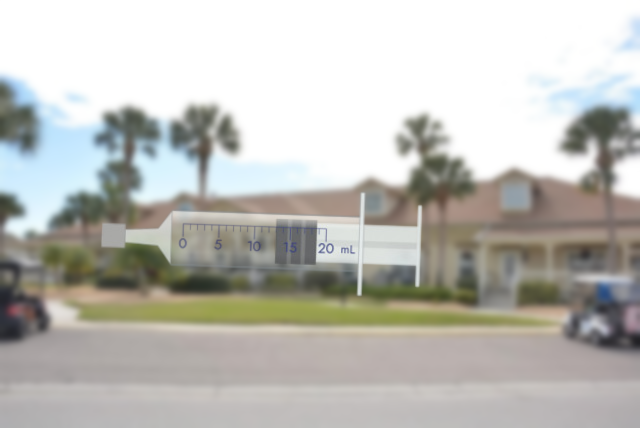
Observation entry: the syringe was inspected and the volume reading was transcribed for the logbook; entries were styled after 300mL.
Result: 13mL
